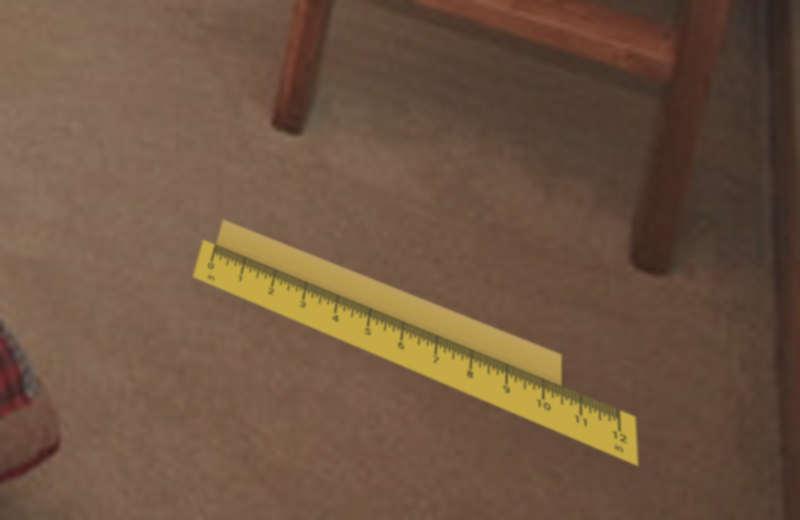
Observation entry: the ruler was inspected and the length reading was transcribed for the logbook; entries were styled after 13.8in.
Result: 10.5in
